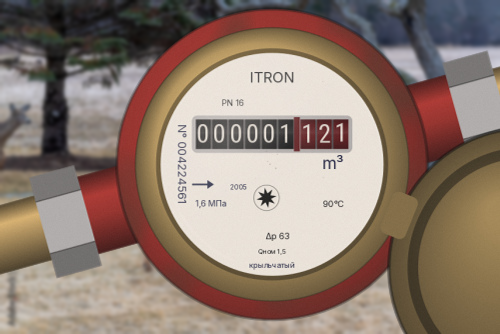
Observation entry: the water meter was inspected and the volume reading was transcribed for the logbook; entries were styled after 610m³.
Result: 1.121m³
